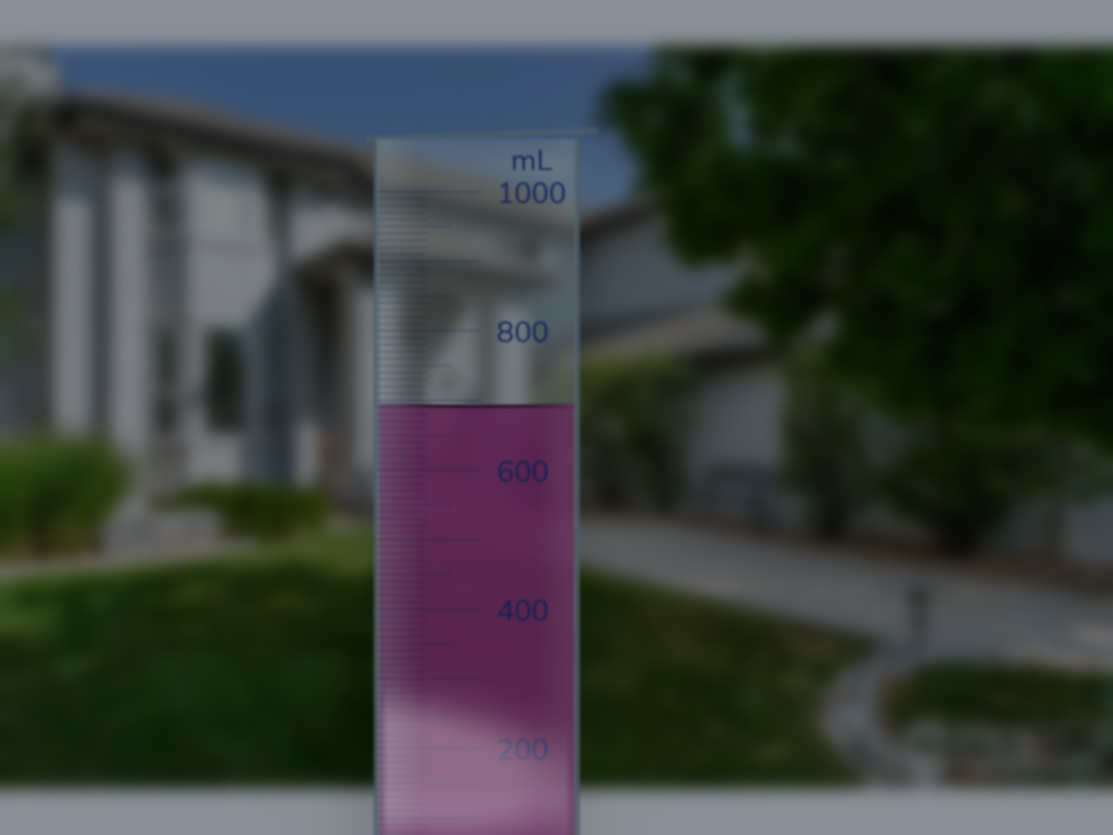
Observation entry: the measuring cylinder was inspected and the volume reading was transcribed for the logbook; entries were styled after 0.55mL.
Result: 690mL
